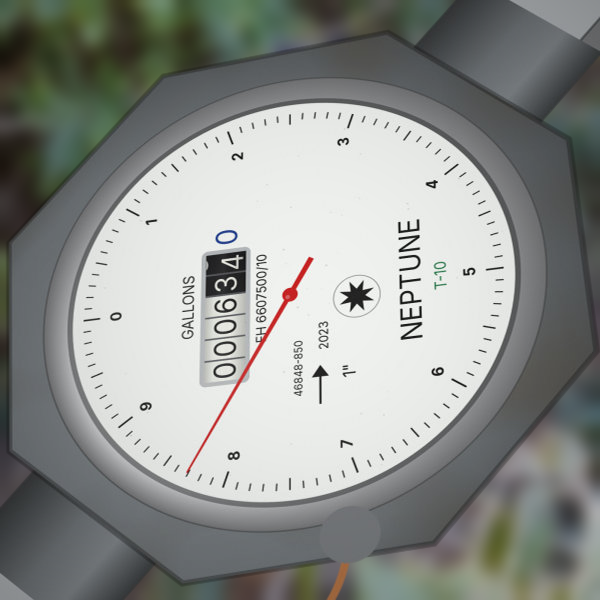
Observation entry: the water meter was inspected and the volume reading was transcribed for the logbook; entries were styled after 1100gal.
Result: 6338.3gal
